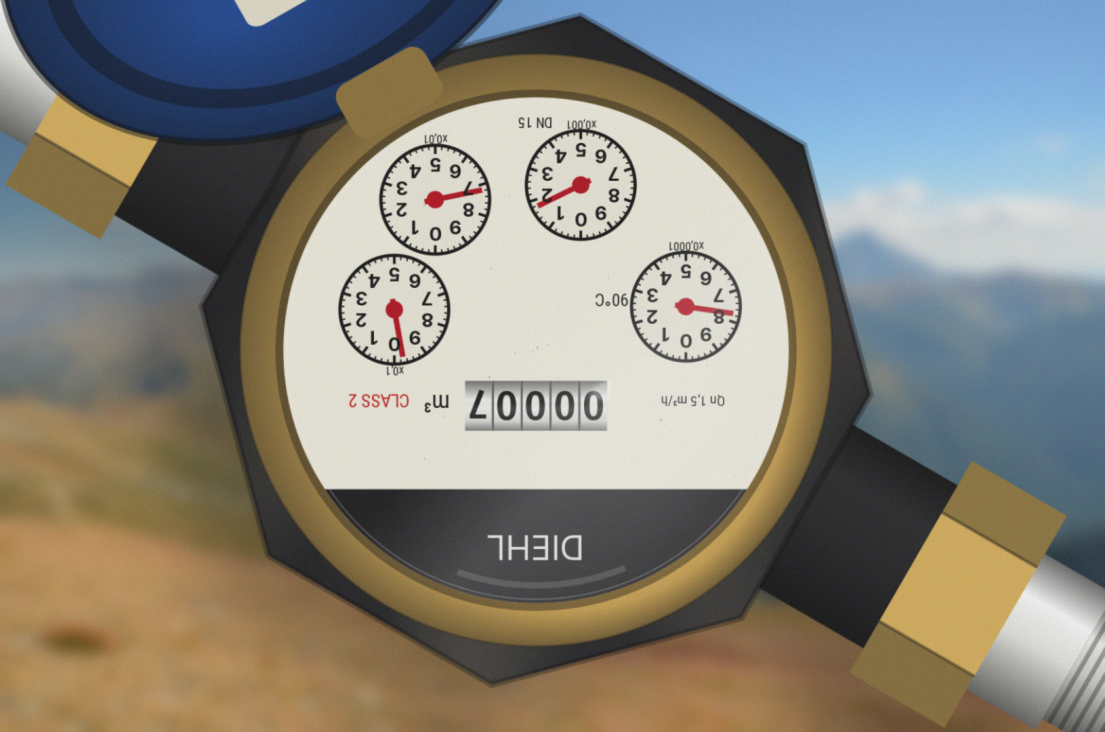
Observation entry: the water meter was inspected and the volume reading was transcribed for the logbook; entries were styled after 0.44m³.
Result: 6.9717m³
